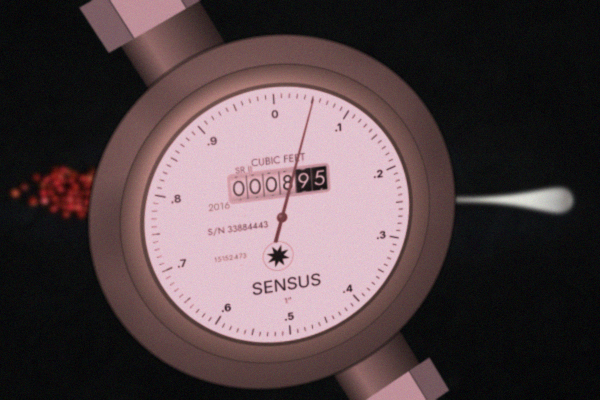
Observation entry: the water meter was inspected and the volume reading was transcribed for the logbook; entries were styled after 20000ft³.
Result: 895.05ft³
